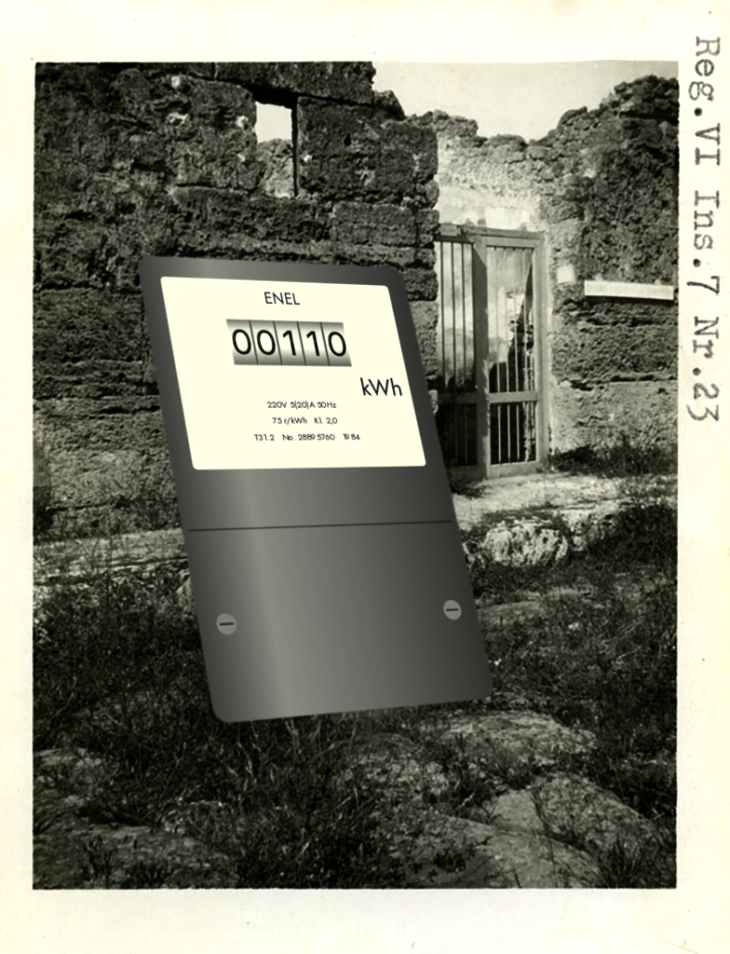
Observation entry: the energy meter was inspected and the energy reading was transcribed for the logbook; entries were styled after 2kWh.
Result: 110kWh
